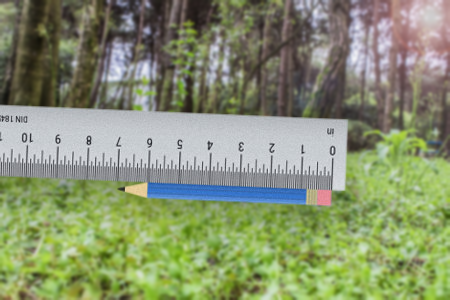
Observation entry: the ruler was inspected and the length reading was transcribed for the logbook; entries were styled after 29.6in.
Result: 7in
